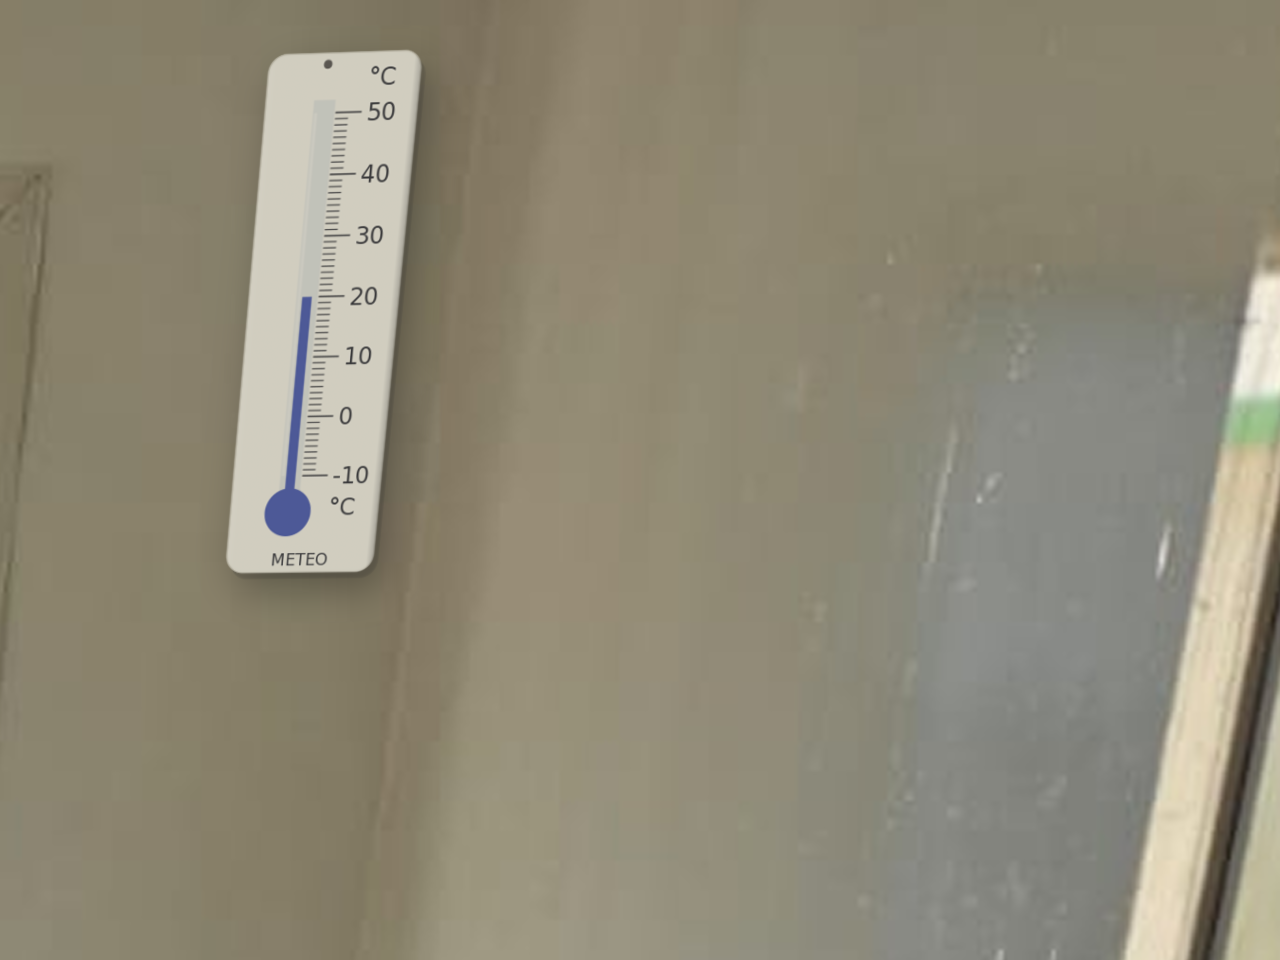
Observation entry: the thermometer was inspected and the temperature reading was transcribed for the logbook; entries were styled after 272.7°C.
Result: 20°C
